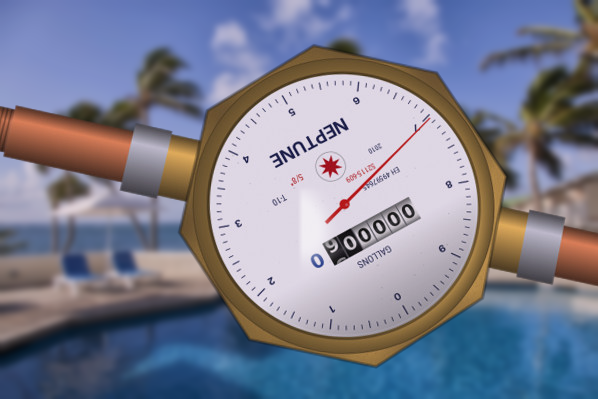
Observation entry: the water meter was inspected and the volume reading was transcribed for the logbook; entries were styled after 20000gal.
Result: 57.0gal
